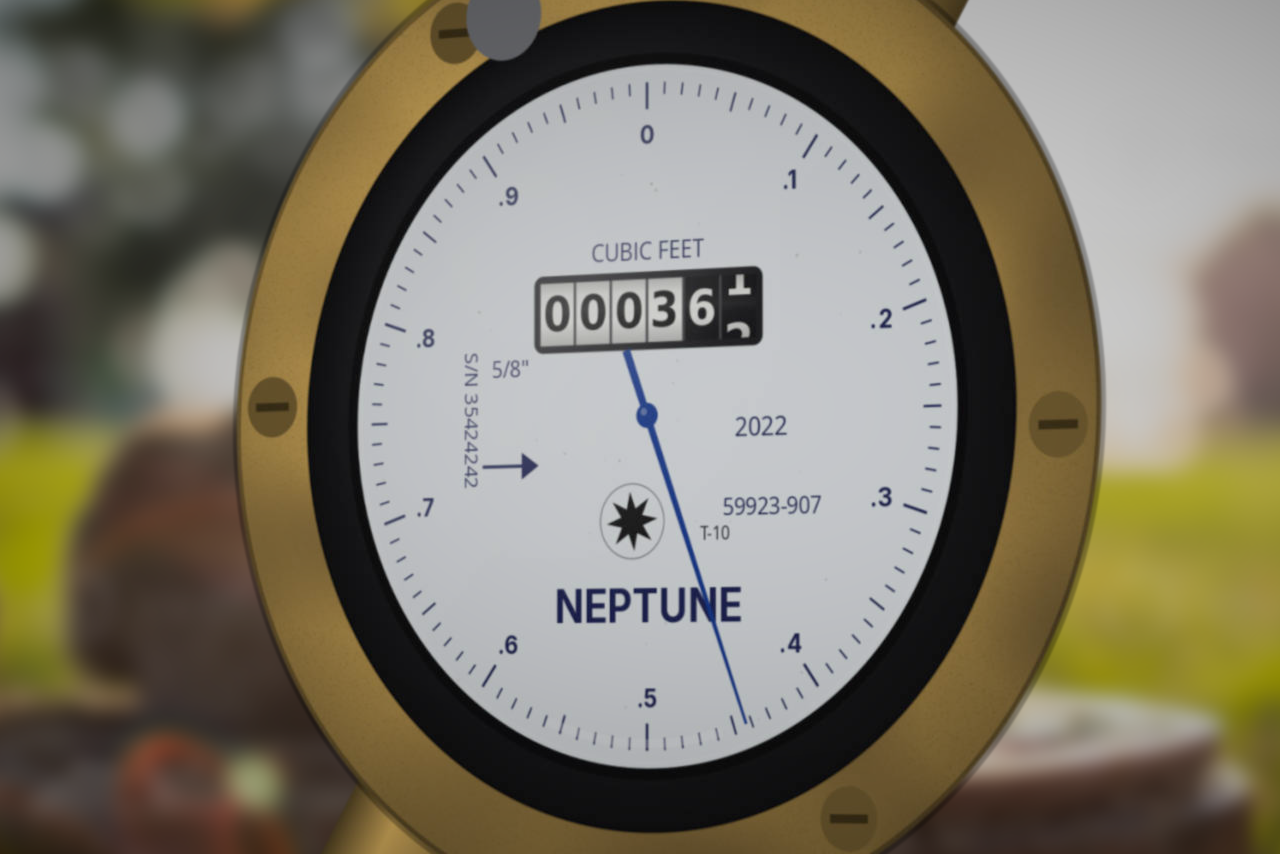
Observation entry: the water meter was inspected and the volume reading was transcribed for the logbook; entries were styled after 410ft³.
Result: 361.44ft³
